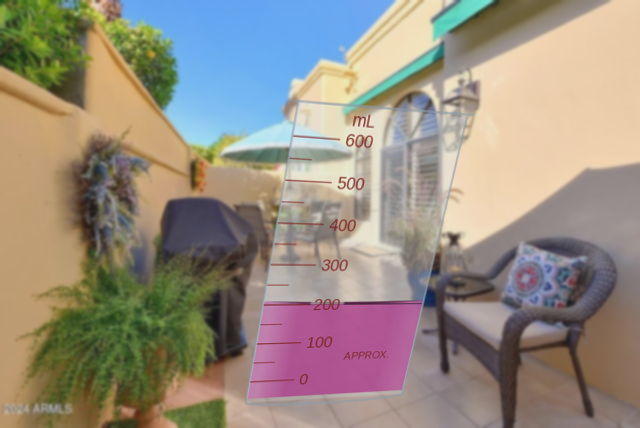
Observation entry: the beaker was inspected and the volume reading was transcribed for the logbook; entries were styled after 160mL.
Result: 200mL
